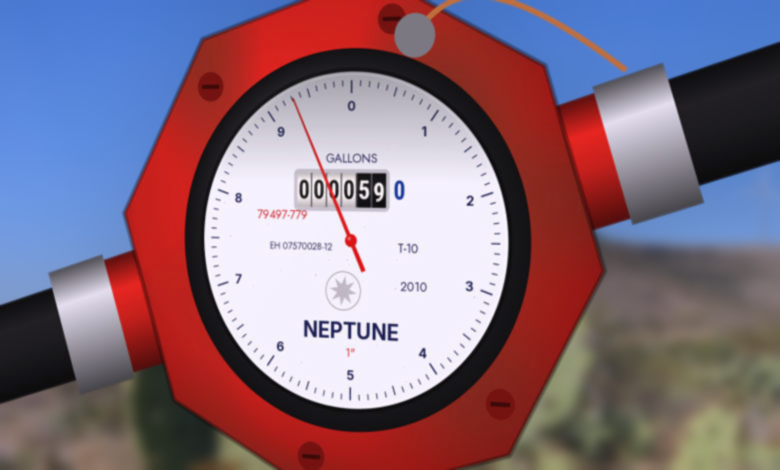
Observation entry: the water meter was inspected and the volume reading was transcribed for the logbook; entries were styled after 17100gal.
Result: 589.3gal
